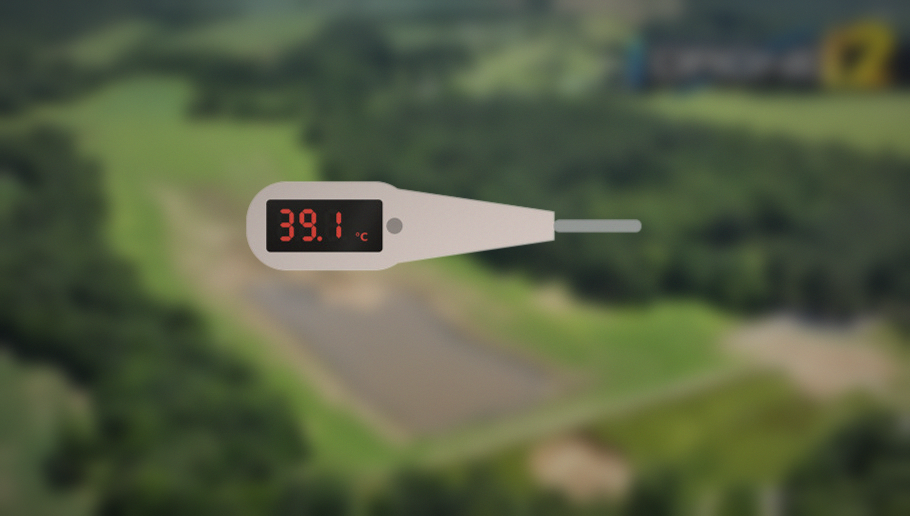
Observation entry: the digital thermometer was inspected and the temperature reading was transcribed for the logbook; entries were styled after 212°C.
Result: 39.1°C
